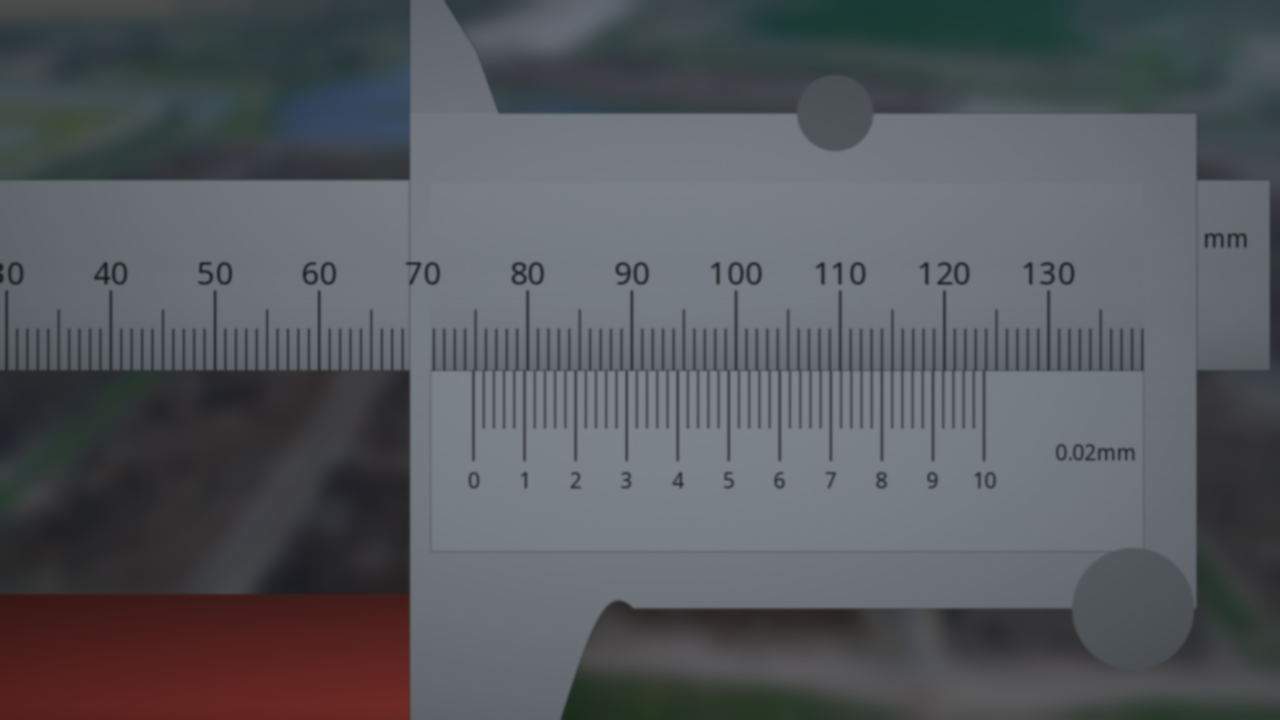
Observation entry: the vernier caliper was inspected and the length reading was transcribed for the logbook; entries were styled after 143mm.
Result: 74.8mm
